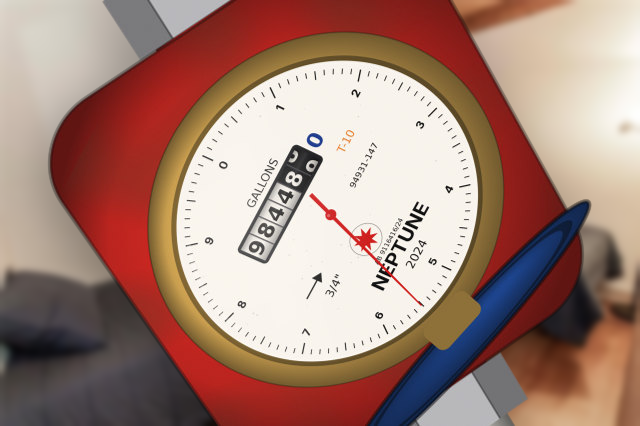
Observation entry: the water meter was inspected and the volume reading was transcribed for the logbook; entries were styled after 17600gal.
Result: 9844885.5gal
